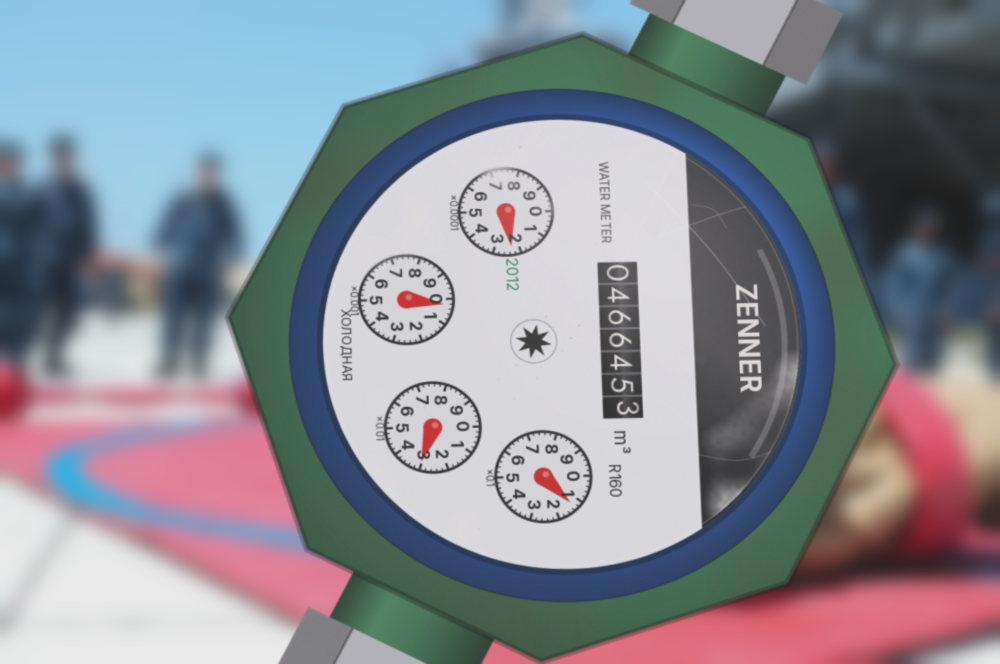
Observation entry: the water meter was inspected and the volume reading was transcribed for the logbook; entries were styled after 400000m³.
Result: 466453.1302m³
